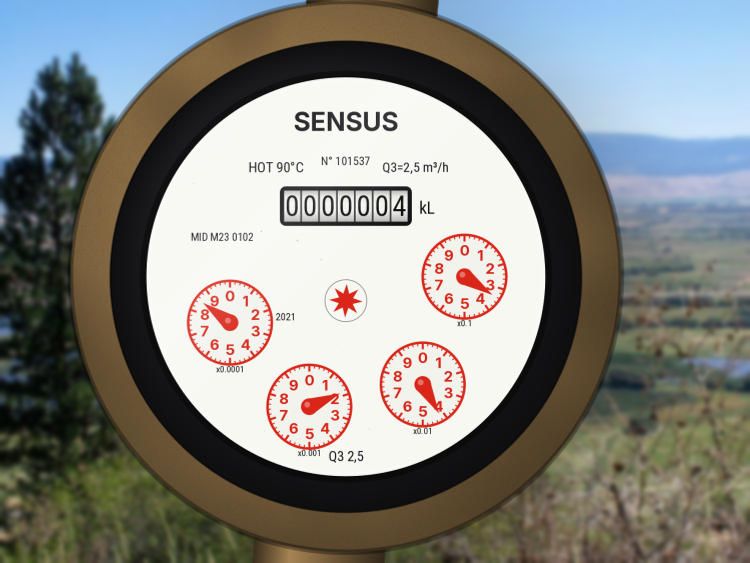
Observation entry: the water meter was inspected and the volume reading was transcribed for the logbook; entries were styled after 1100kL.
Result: 4.3418kL
